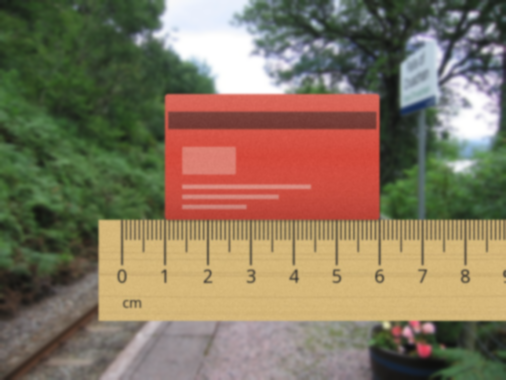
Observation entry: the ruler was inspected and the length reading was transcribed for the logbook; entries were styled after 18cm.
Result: 5cm
